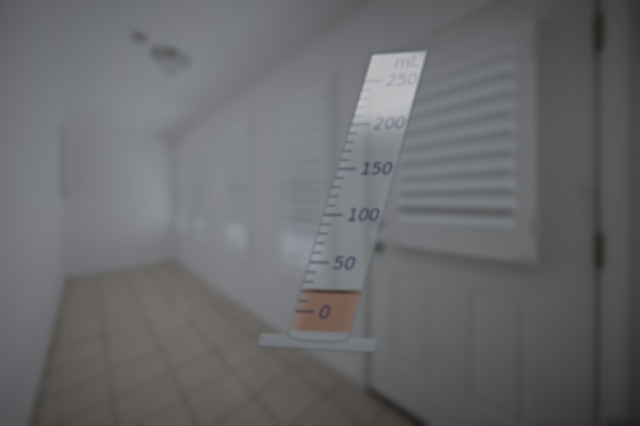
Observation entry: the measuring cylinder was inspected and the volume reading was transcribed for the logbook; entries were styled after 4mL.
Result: 20mL
